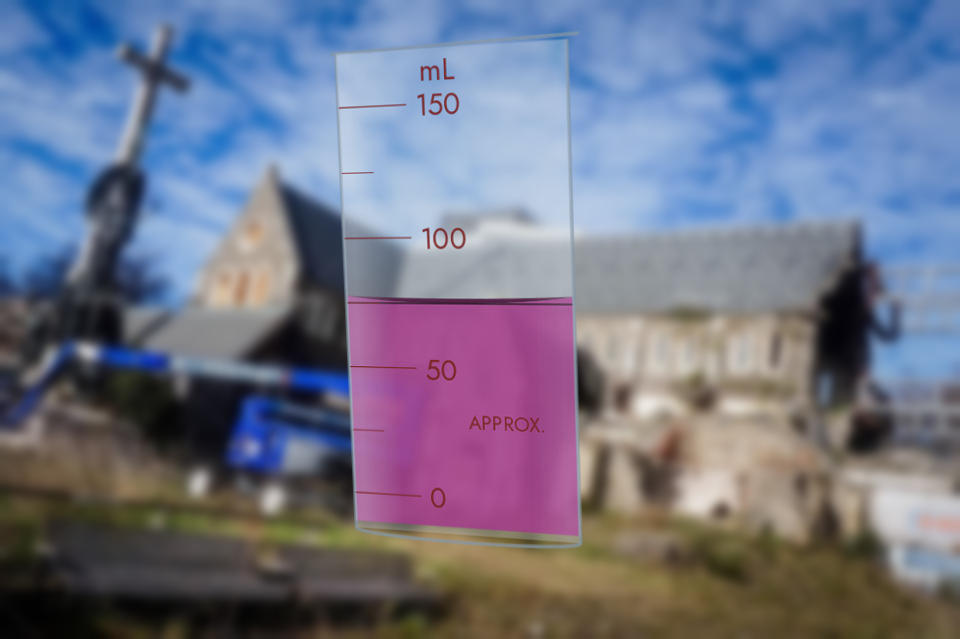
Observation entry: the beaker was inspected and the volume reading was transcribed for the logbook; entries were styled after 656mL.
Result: 75mL
